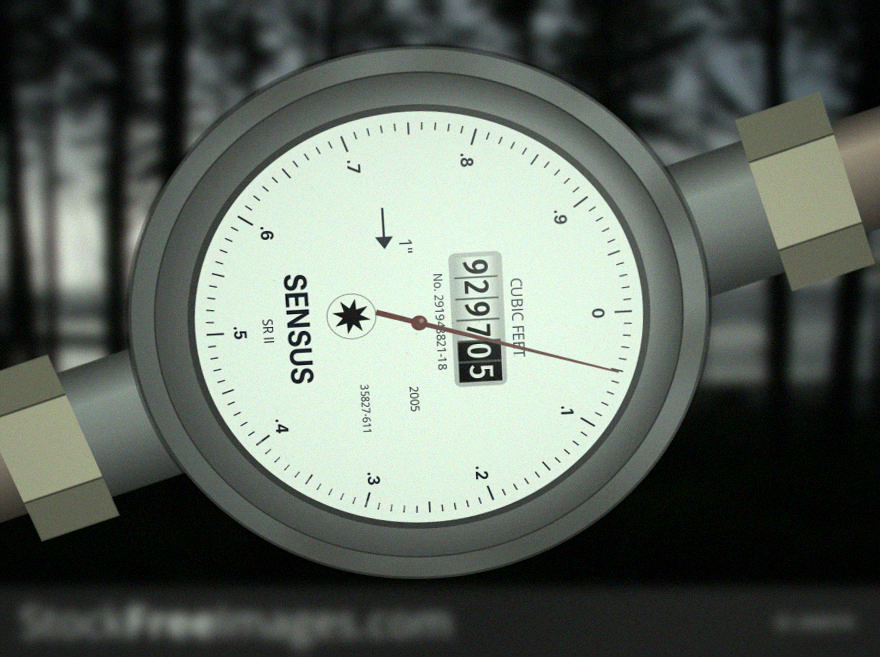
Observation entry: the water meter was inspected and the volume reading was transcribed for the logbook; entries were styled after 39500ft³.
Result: 929705.05ft³
